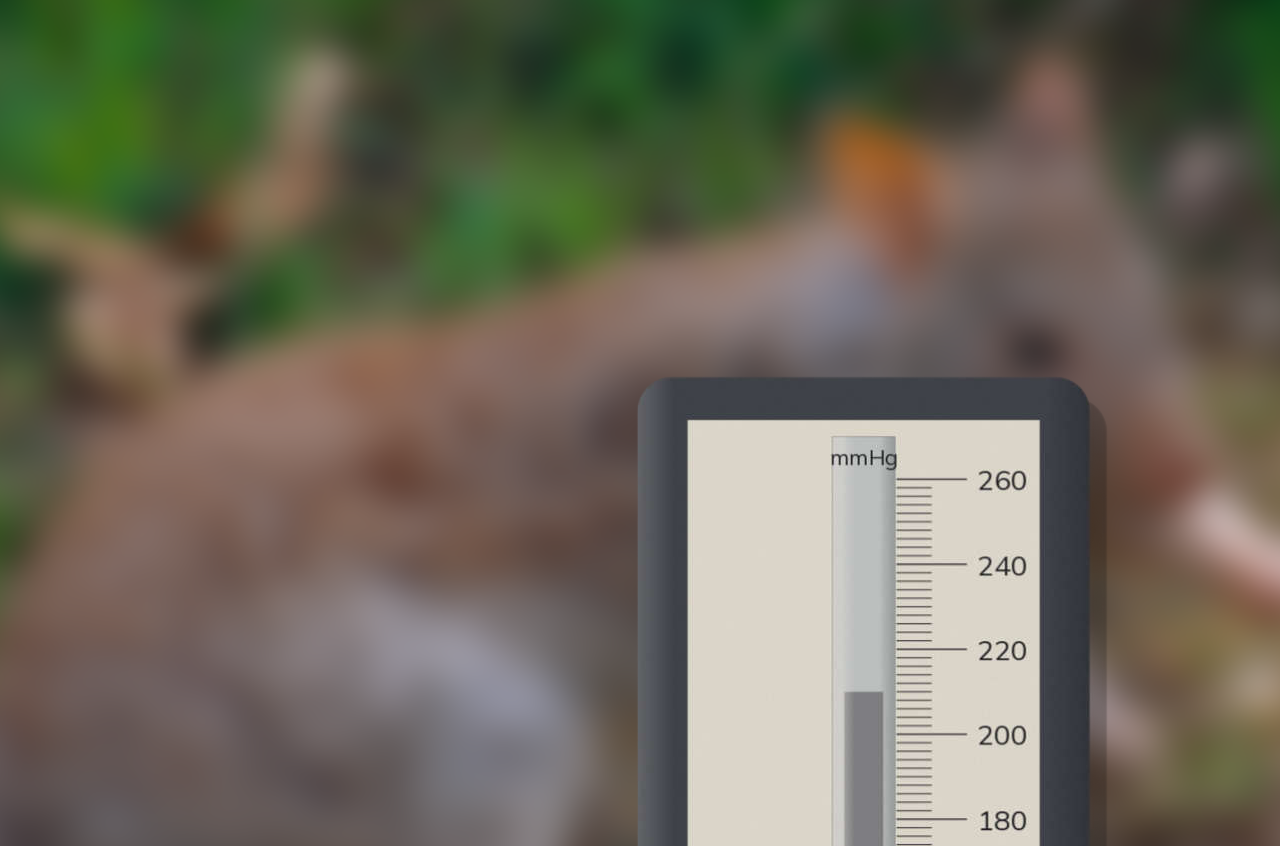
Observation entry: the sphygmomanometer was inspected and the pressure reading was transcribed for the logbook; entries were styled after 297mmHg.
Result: 210mmHg
